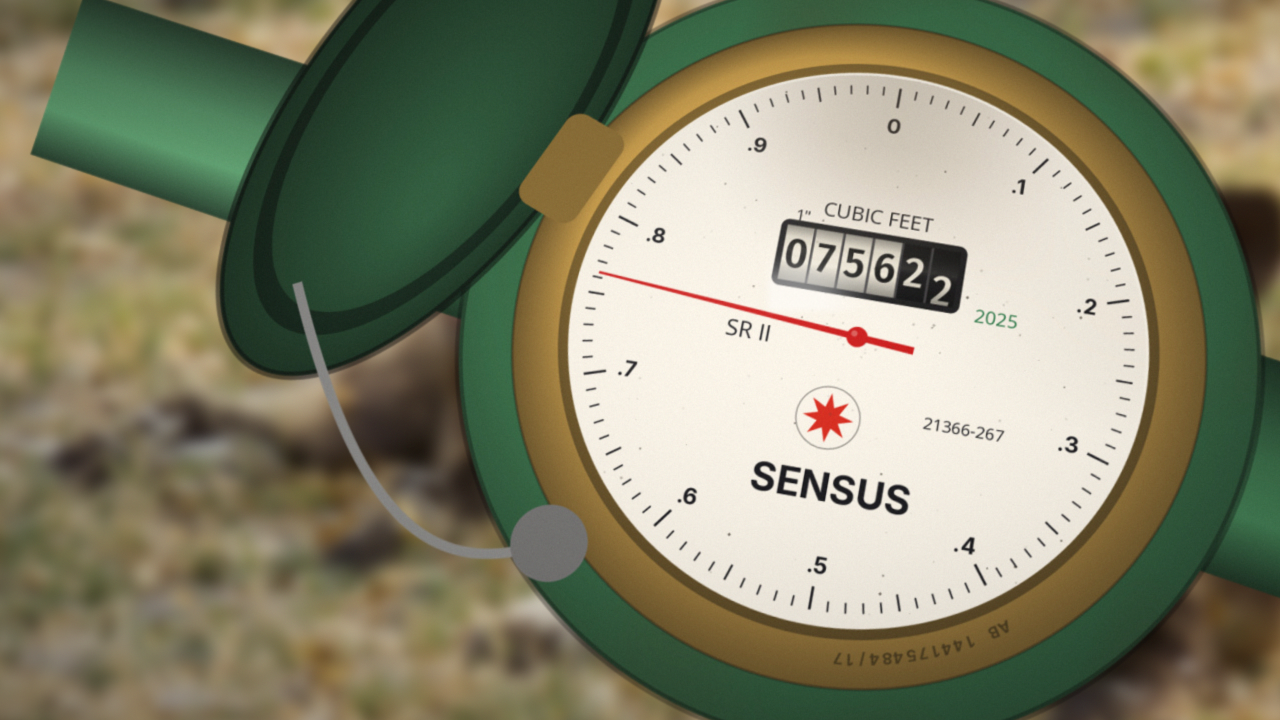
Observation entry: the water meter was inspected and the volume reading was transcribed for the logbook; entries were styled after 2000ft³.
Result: 75621.76ft³
